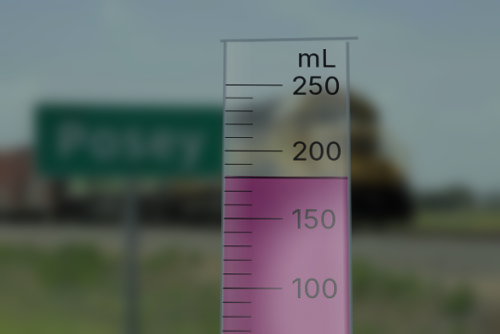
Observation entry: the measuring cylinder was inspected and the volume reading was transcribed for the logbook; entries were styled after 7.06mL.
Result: 180mL
